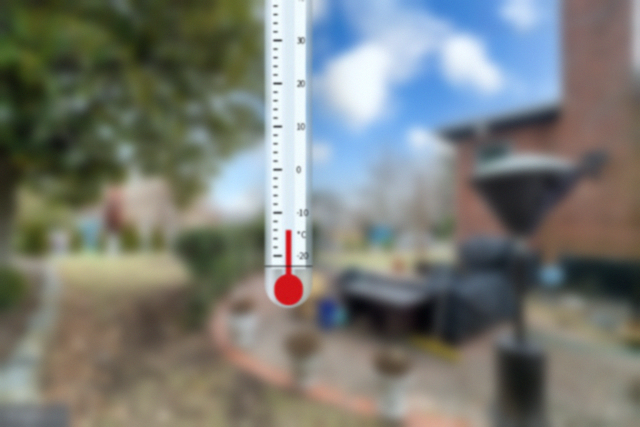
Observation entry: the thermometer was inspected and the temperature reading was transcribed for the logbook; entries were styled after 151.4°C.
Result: -14°C
